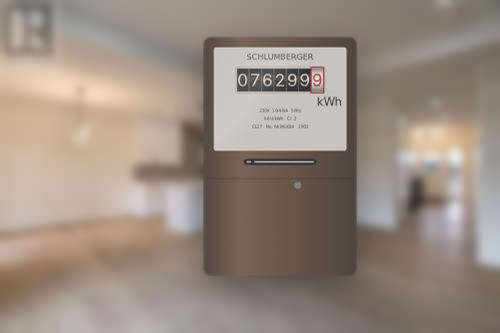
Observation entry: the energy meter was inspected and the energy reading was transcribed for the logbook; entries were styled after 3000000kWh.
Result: 76299.9kWh
